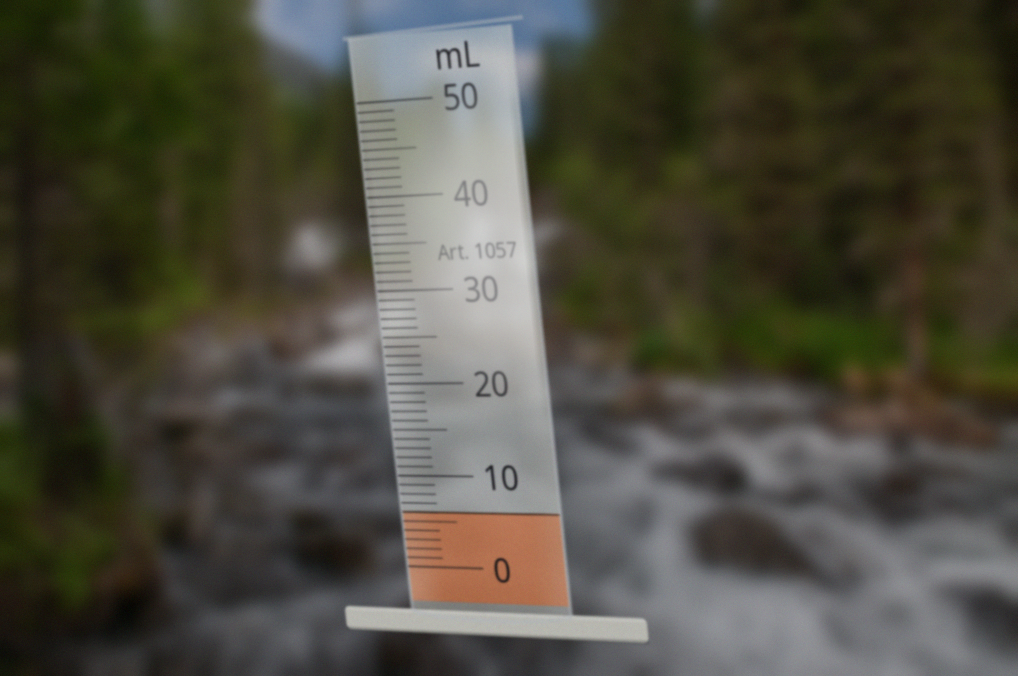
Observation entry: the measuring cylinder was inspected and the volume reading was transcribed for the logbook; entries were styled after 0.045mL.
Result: 6mL
